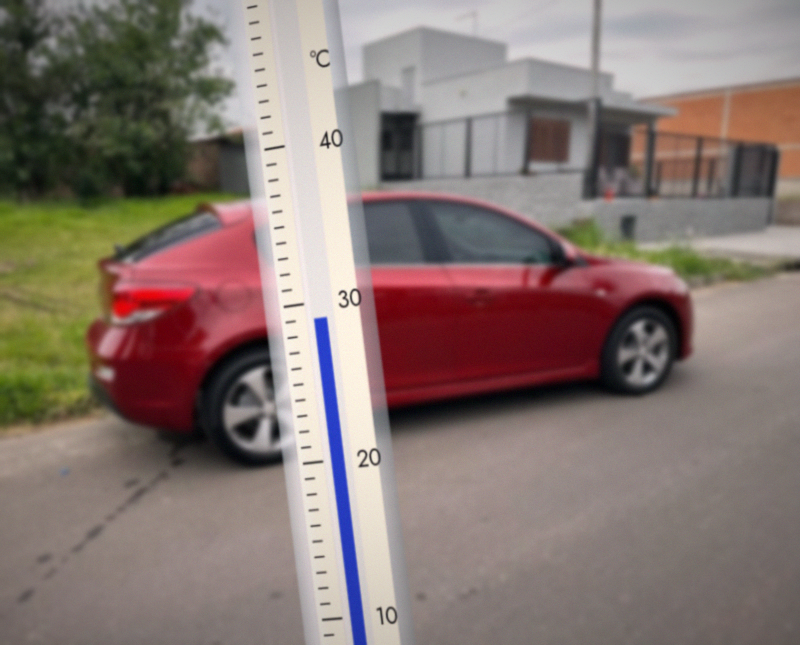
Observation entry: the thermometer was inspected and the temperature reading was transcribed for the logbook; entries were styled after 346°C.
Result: 29°C
